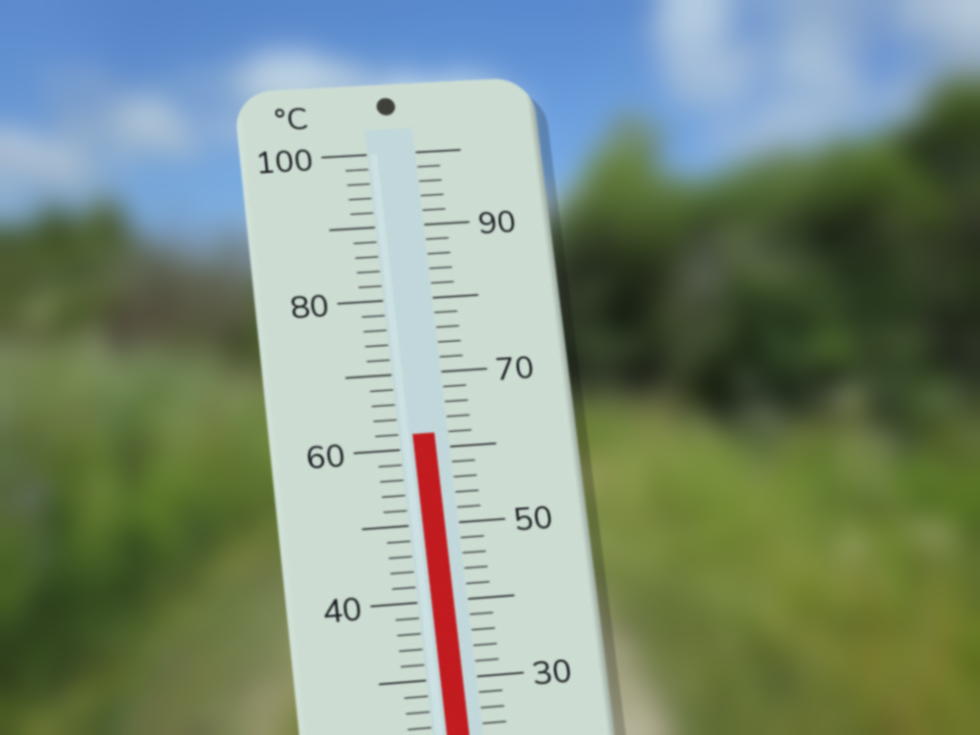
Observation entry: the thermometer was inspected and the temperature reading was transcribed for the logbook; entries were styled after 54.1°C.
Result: 62°C
